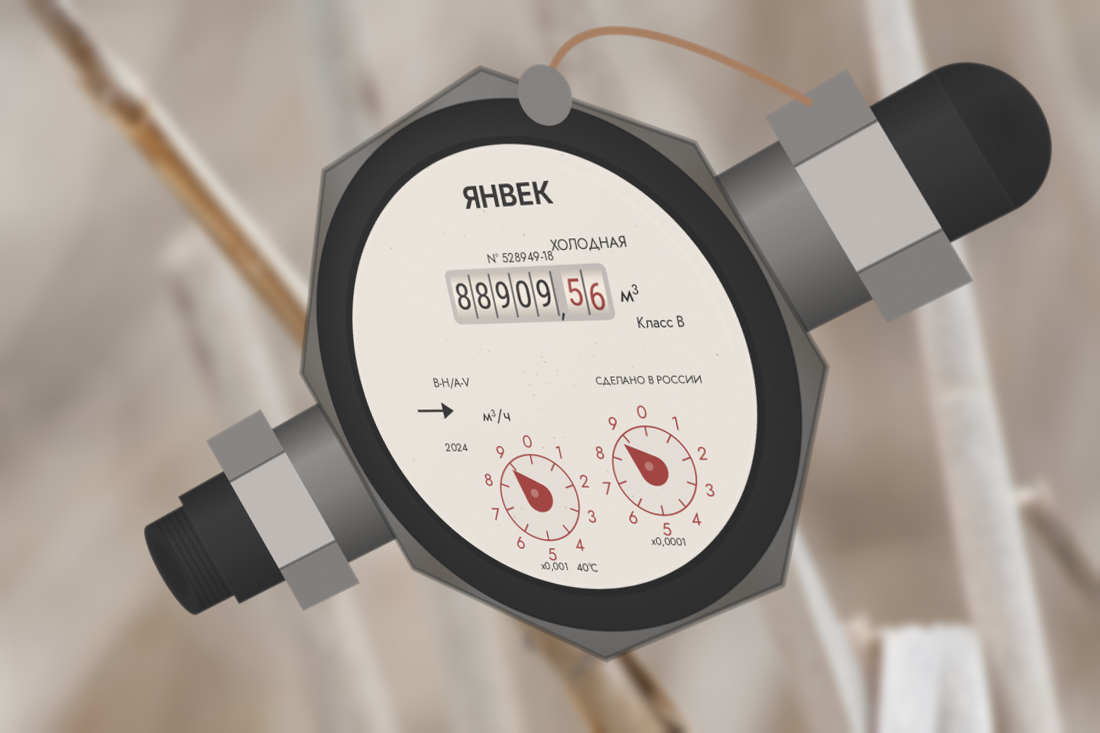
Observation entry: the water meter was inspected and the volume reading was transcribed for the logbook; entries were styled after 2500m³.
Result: 88909.5588m³
